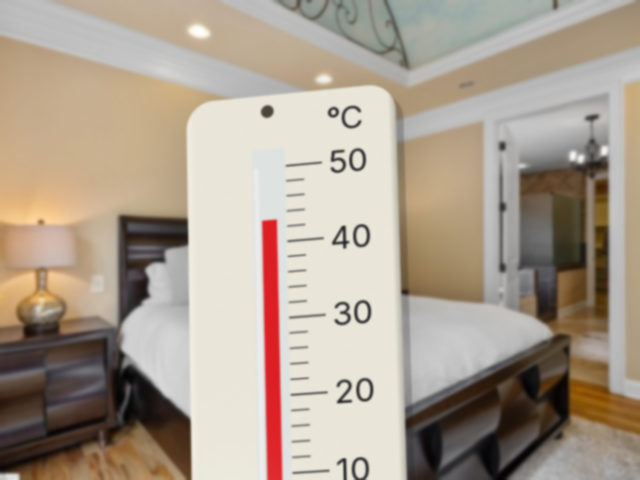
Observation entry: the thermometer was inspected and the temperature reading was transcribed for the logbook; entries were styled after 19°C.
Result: 43°C
